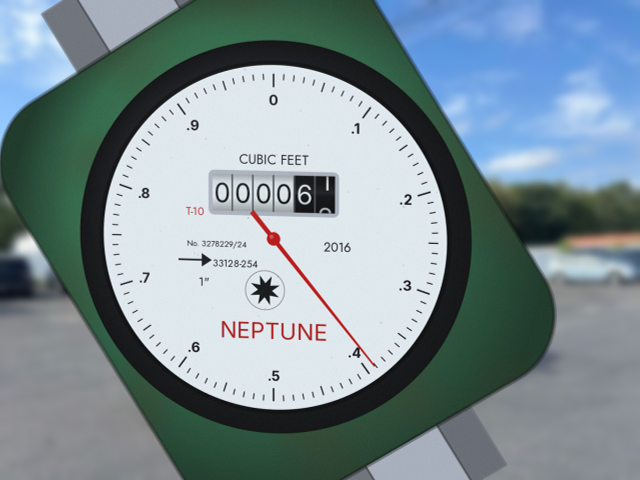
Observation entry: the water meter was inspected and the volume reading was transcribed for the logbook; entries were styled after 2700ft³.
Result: 61.39ft³
